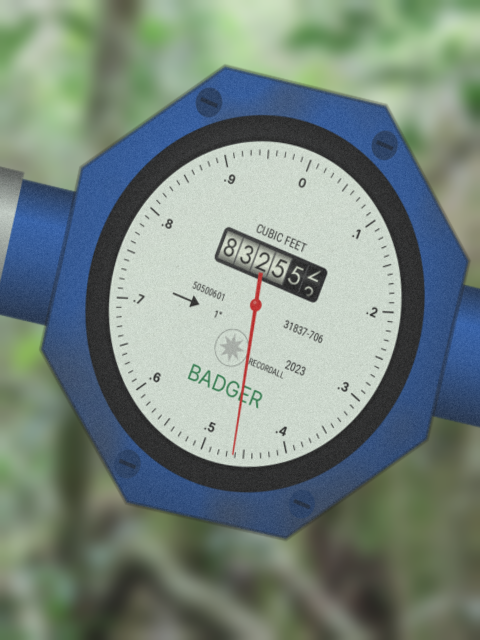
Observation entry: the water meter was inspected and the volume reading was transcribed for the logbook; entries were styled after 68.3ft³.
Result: 832552.46ft³
